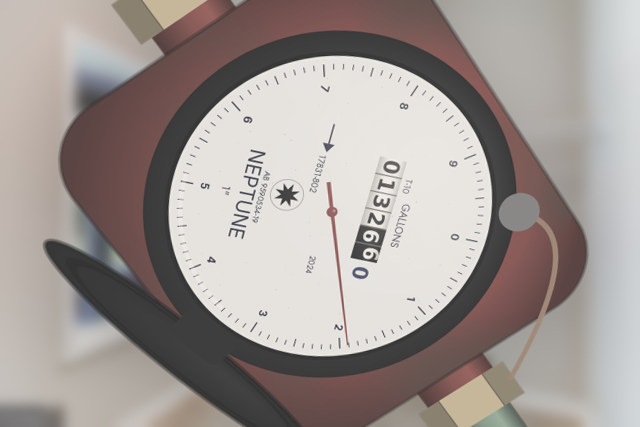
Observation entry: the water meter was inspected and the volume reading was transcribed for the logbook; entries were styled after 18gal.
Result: 132661.9gal
